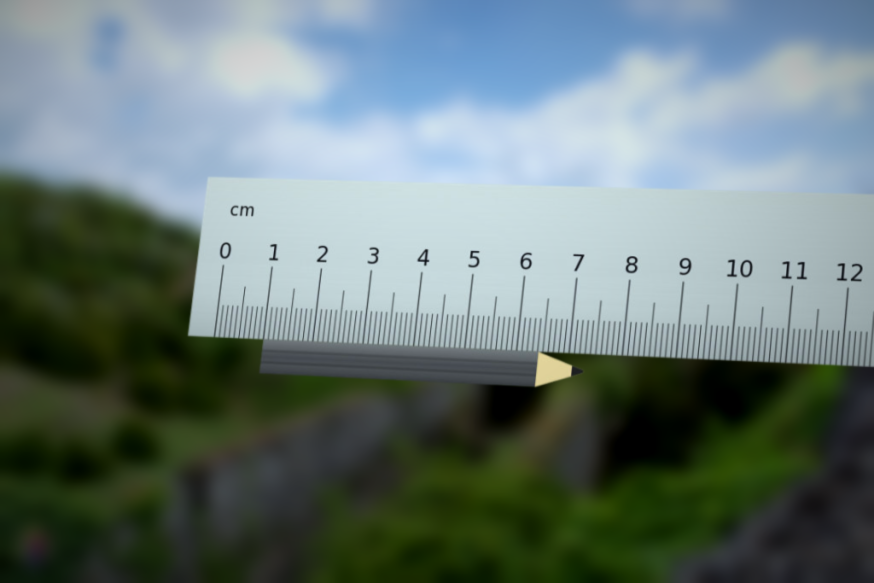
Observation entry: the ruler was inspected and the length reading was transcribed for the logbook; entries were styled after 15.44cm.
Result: 6.3cm
